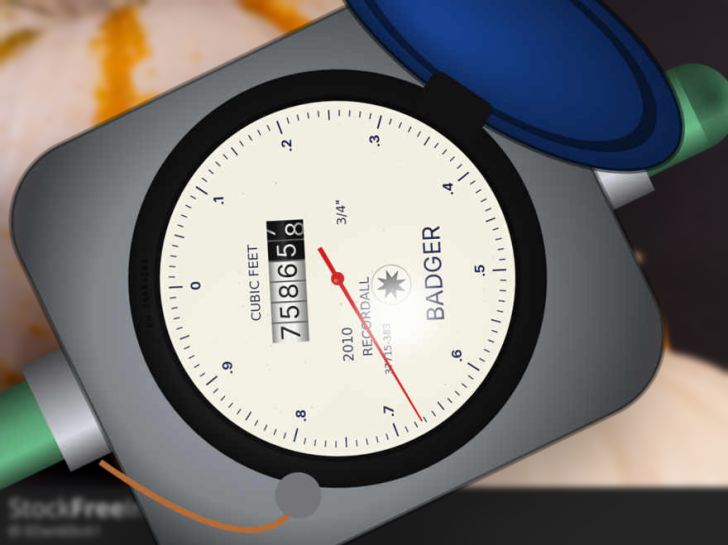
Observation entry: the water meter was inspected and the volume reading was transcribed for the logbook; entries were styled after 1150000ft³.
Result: 758657.67ft³
